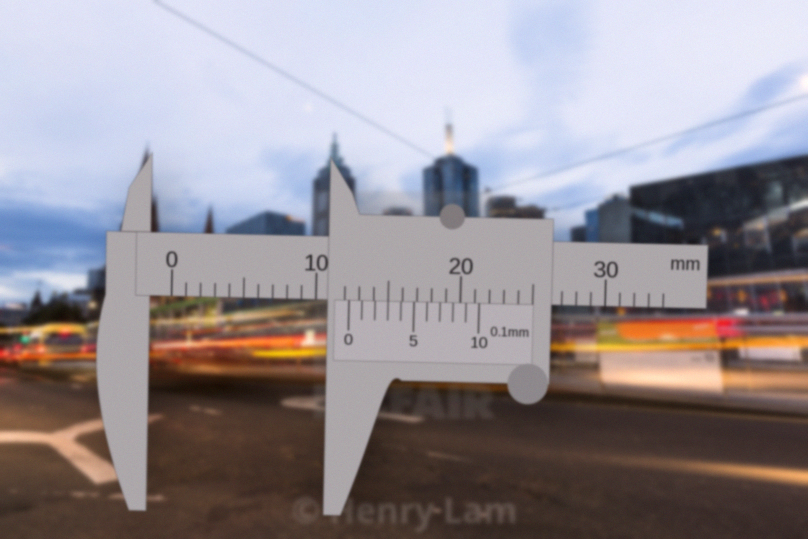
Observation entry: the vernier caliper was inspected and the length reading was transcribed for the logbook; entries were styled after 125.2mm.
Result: 12.3mm
